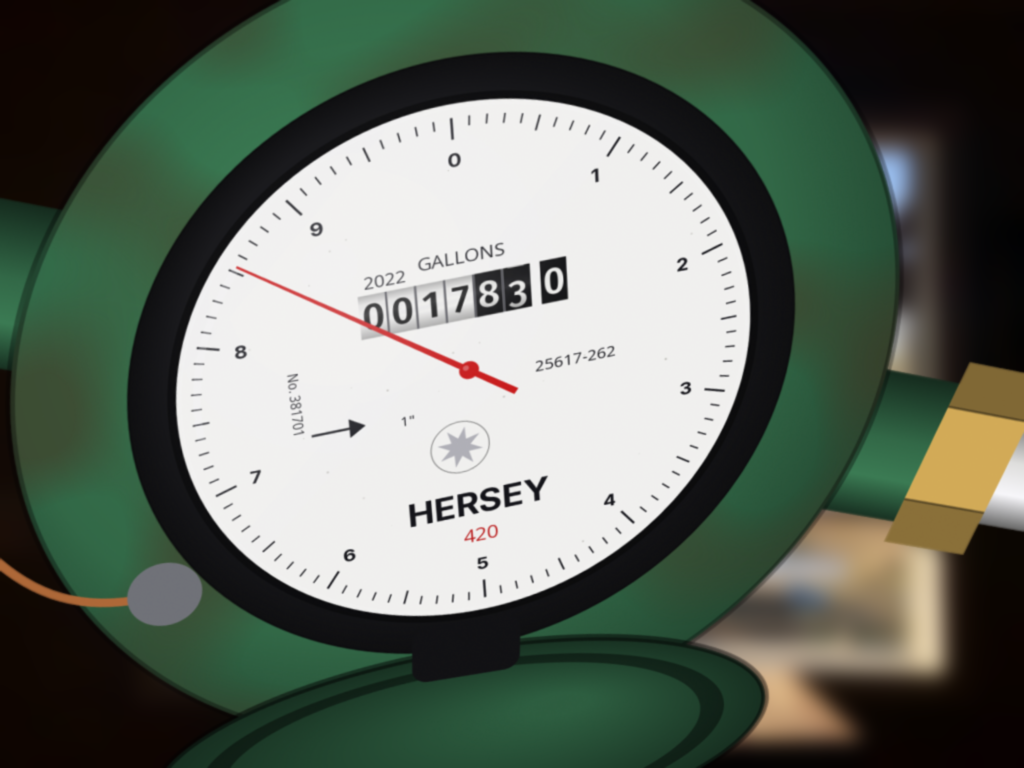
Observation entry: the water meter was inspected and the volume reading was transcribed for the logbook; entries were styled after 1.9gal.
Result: 17828.5gal
